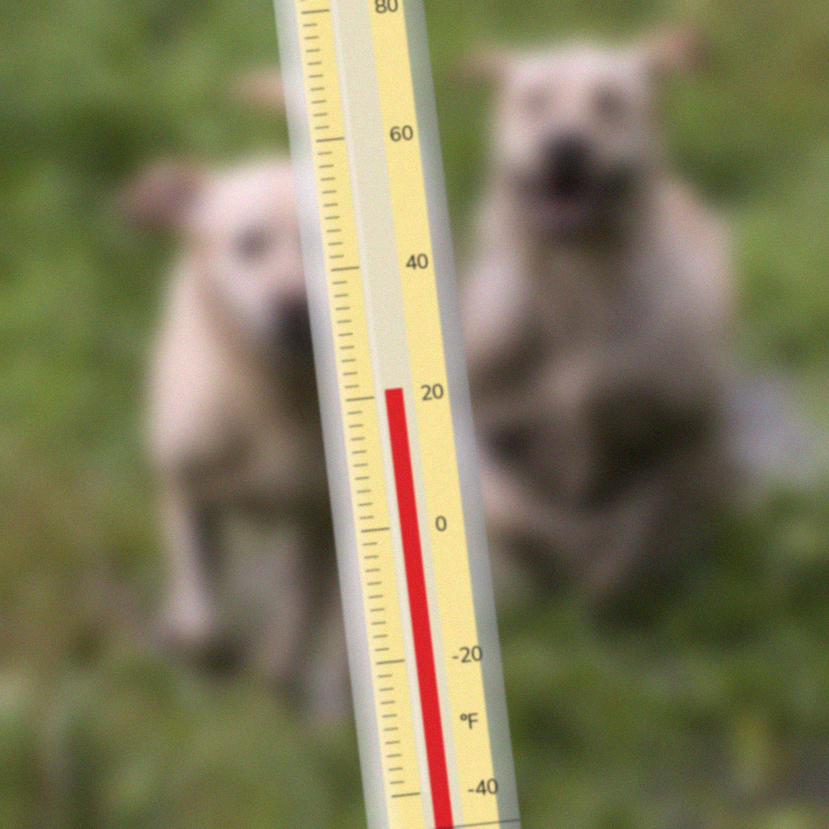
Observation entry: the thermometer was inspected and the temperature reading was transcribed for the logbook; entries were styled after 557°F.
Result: 21°F
